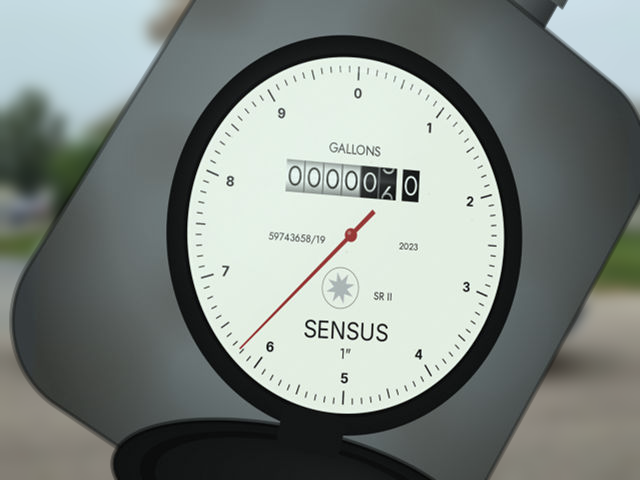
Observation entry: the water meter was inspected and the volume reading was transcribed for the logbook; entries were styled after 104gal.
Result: 56.2gal
